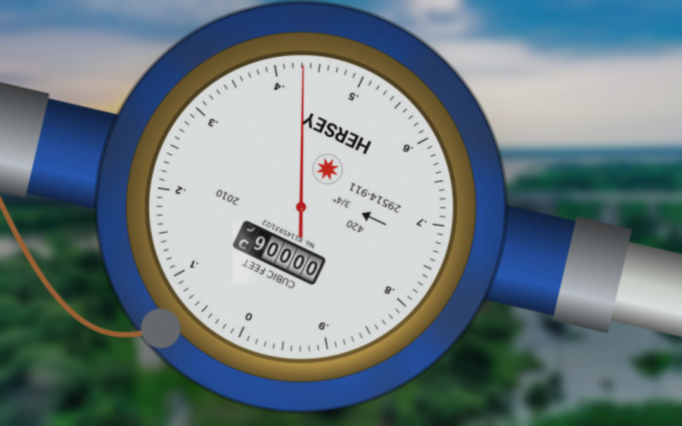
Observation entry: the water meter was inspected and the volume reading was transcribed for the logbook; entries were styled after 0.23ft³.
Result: 65.43ft³
